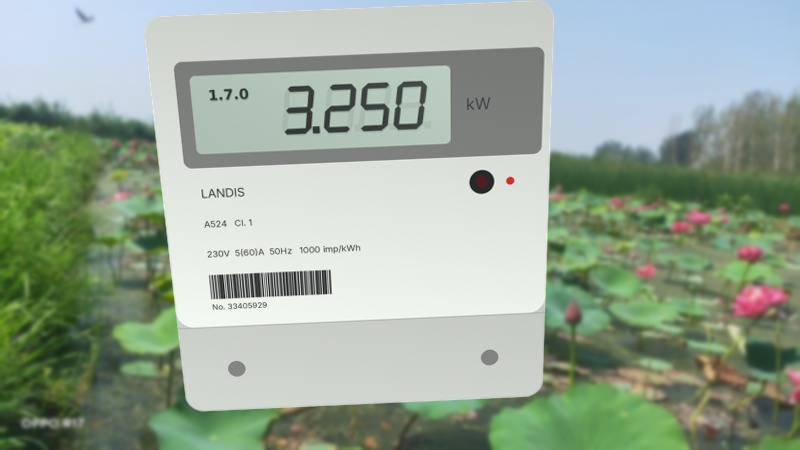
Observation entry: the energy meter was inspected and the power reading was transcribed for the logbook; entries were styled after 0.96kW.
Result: 3.250kW
